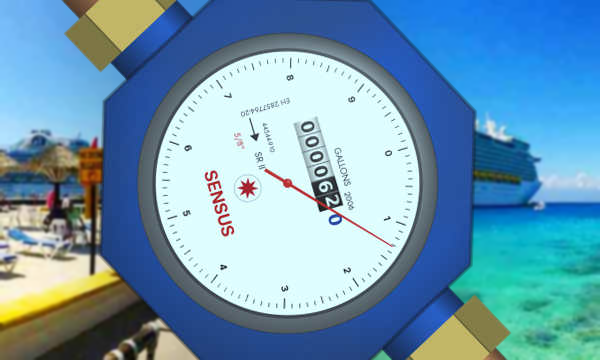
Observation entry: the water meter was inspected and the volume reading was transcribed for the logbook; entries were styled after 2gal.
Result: 621.3gal
